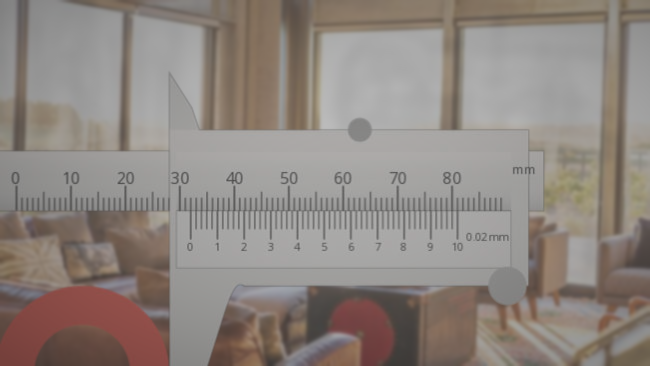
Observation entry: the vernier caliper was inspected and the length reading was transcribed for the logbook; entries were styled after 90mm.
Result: 32.0mm
